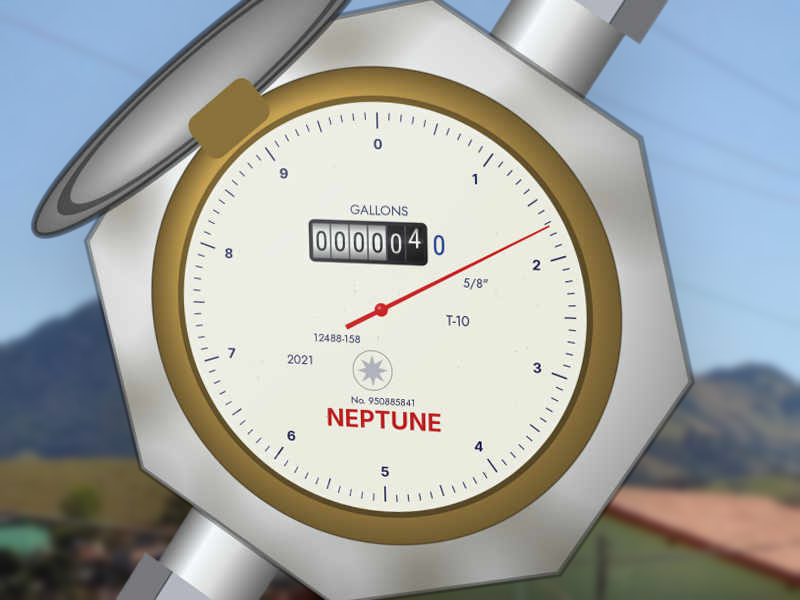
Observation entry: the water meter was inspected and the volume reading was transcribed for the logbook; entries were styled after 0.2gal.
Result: 41.7gal
